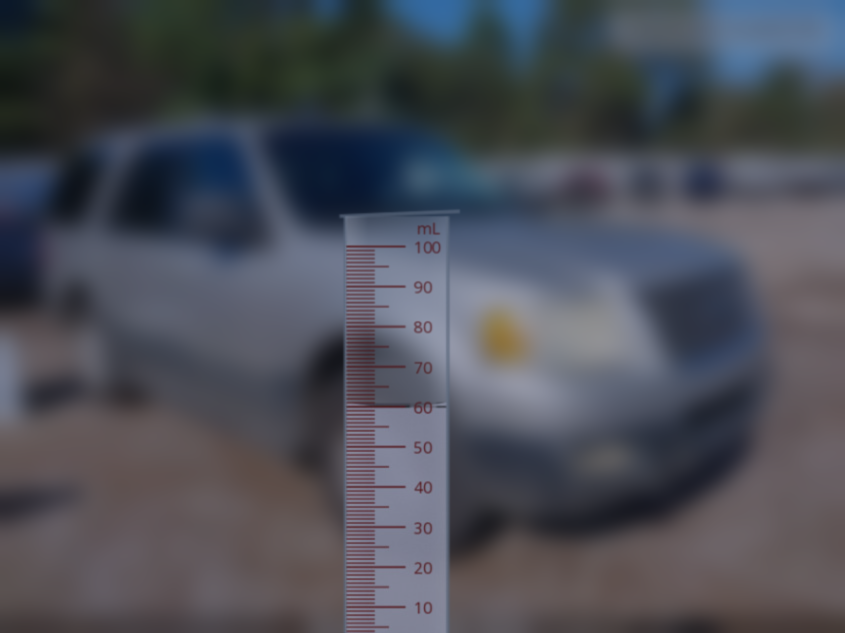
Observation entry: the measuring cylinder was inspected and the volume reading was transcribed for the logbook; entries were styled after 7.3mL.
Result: 60mL
